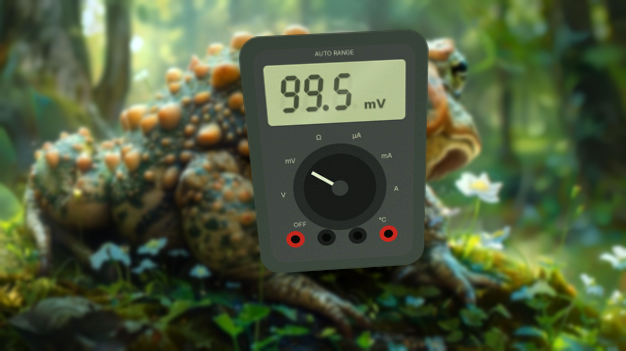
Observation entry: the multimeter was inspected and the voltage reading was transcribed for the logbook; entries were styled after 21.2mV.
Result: 99.5mV
